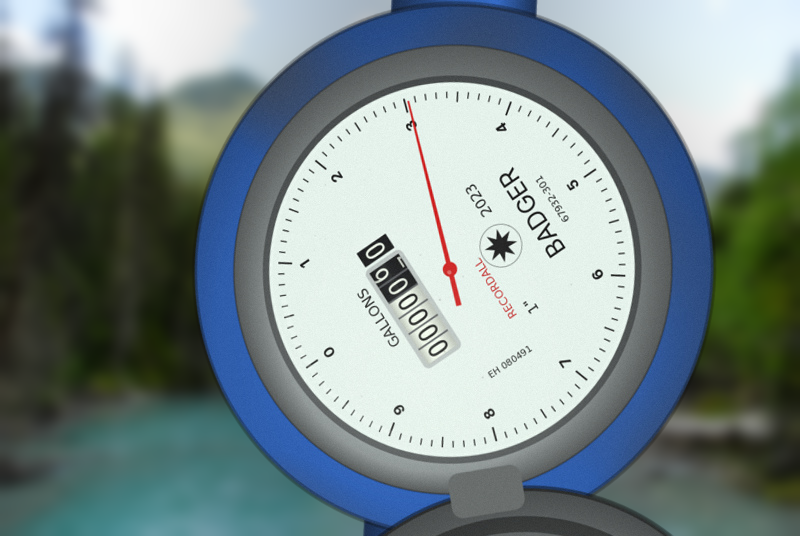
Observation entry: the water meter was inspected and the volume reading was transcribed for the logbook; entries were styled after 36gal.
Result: 63.0gal
